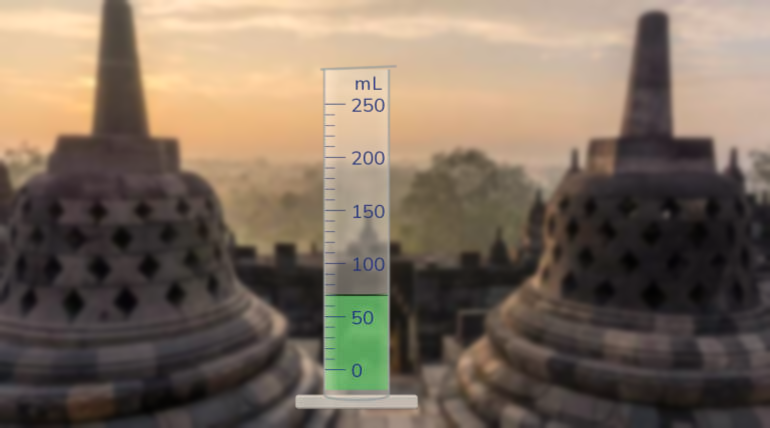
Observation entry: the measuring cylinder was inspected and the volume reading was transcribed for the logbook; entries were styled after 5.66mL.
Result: 70mL
